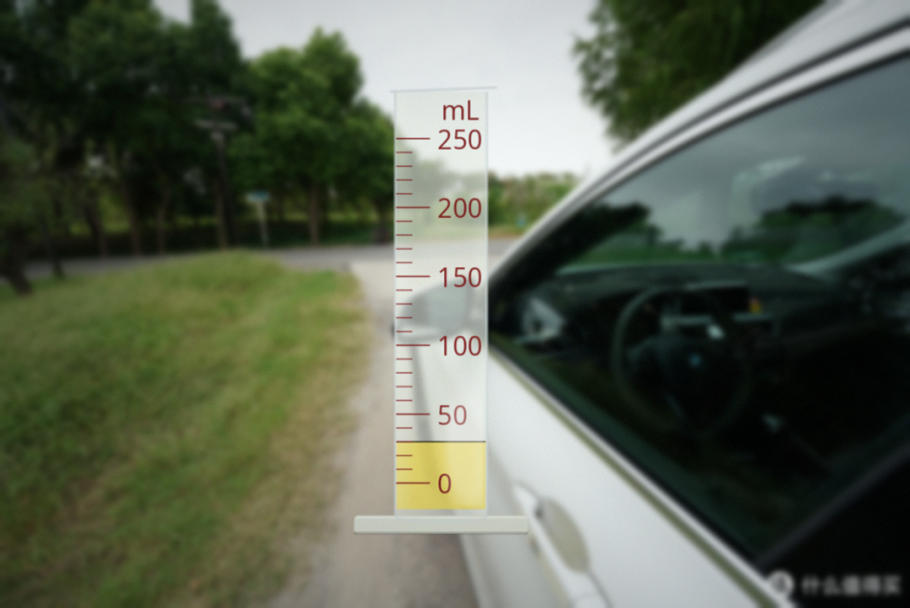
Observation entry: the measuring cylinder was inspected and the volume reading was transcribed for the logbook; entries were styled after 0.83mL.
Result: 30mL
